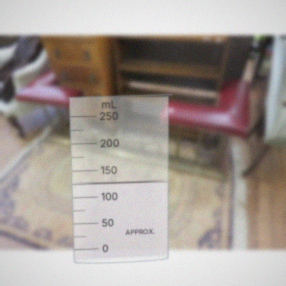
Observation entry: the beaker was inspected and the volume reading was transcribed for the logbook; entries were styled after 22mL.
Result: 125mL
